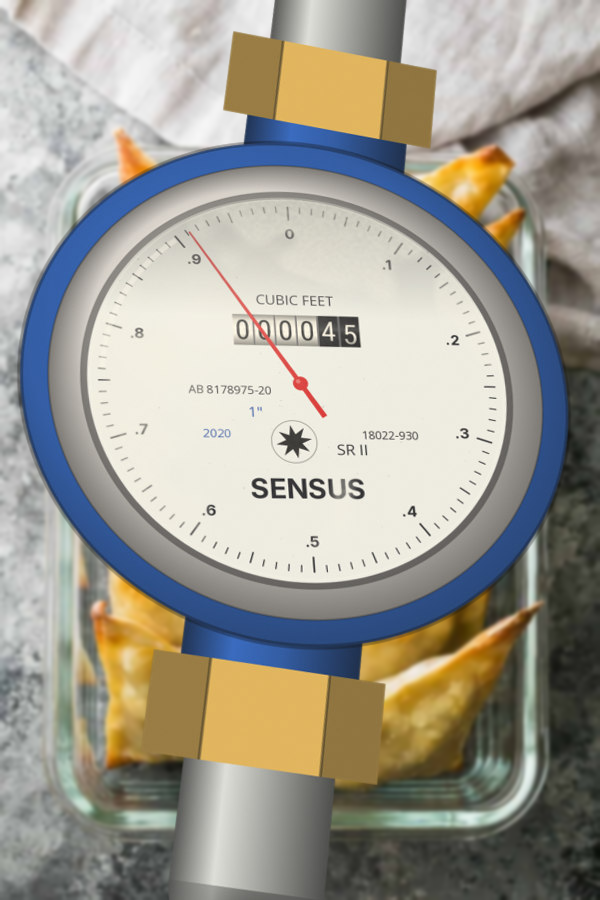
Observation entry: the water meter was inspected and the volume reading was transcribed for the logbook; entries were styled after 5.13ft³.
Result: 44.91ft³
